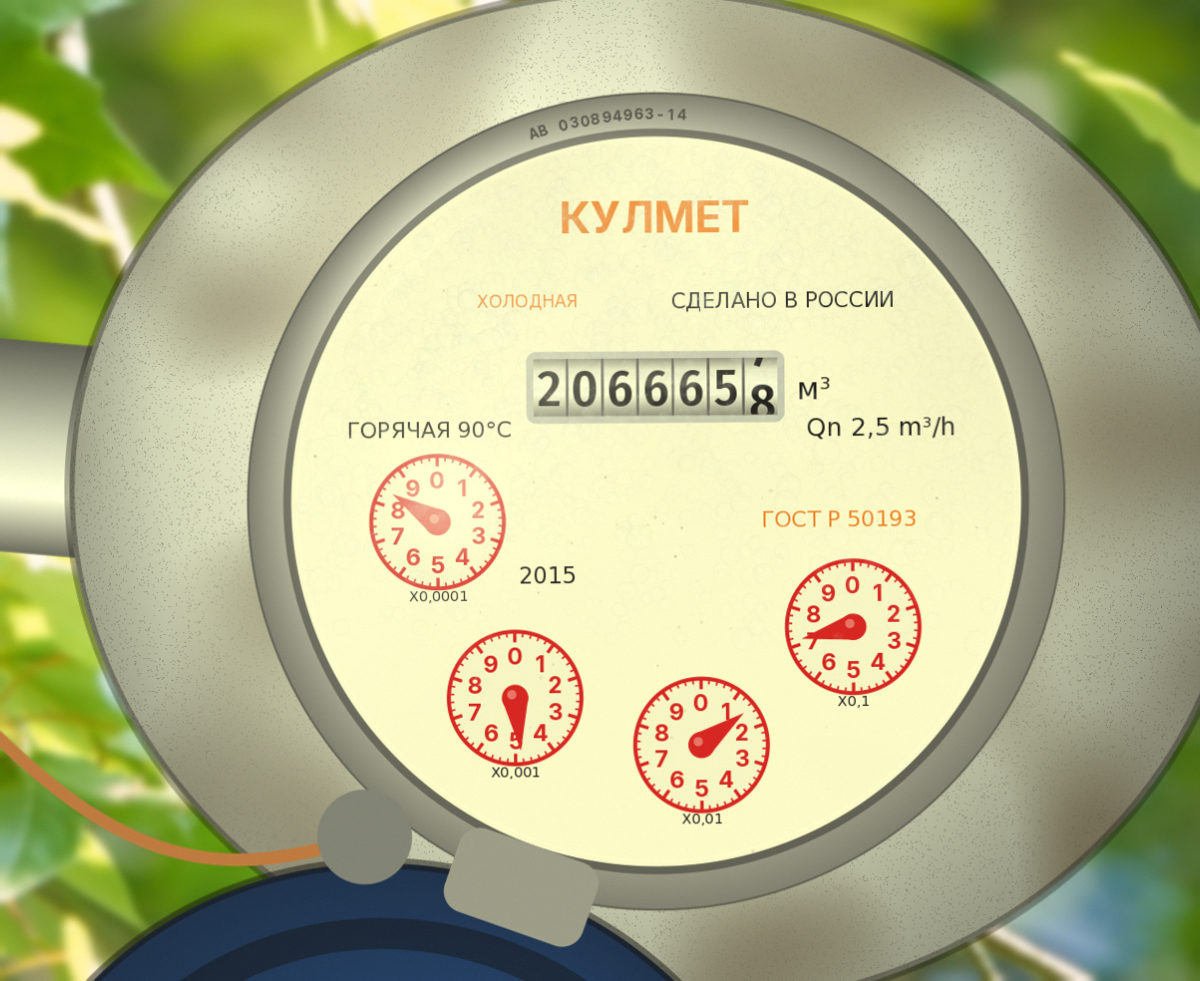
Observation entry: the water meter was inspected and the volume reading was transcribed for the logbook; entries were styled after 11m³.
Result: 2066657.7148m³
